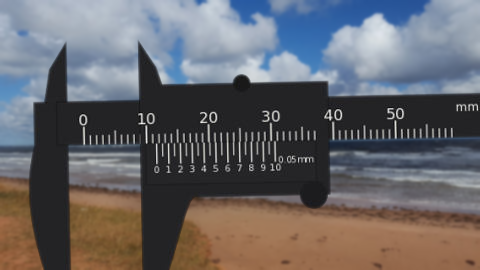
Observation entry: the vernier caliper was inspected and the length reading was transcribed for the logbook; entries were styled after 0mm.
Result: 11.6mm
